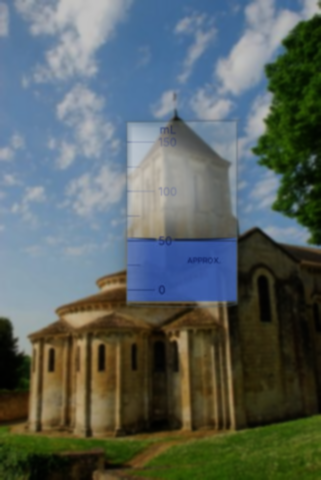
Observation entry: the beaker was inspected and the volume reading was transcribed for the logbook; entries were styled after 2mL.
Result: 50mL
